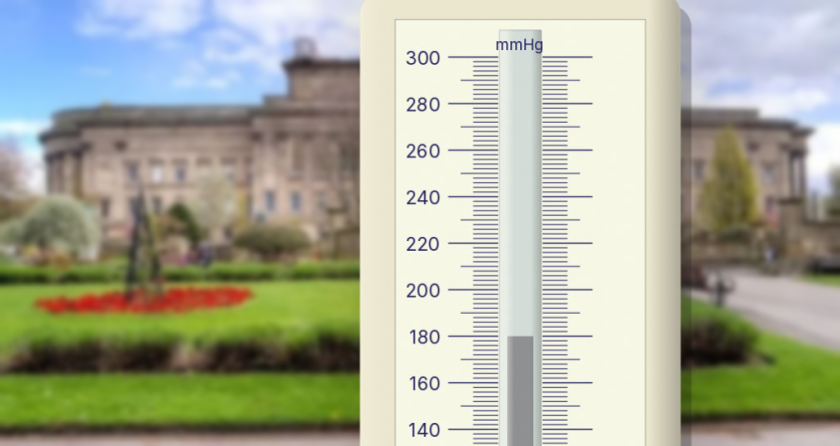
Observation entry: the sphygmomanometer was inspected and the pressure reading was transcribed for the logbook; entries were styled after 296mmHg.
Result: 180mmHg
